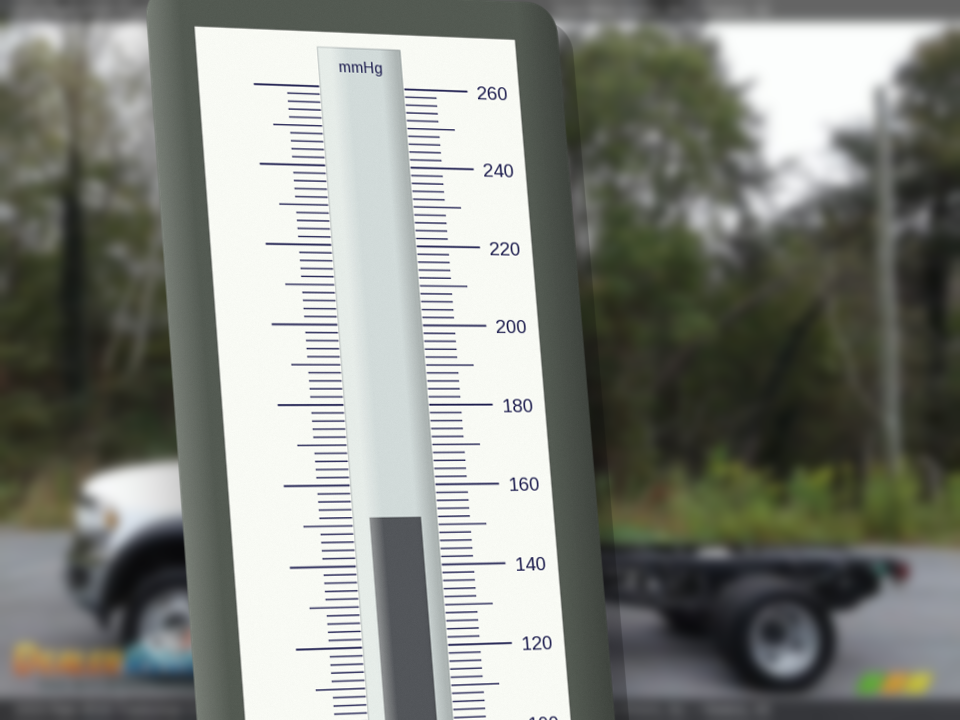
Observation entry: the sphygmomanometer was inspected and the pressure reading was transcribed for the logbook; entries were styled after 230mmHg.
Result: 152mmHg
